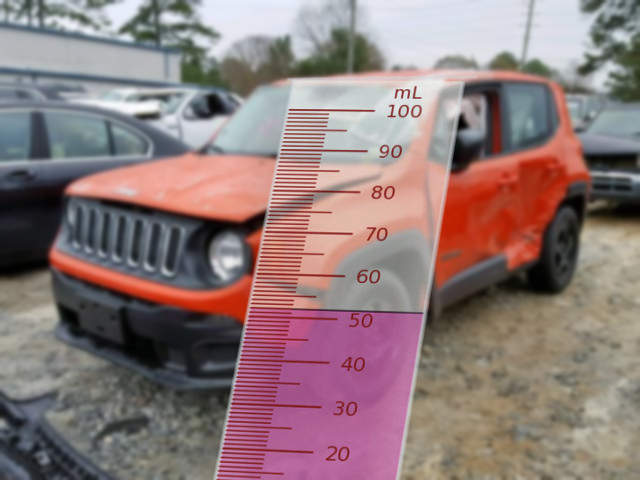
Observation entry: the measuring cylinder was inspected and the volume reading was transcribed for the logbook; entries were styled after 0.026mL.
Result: 52mL
